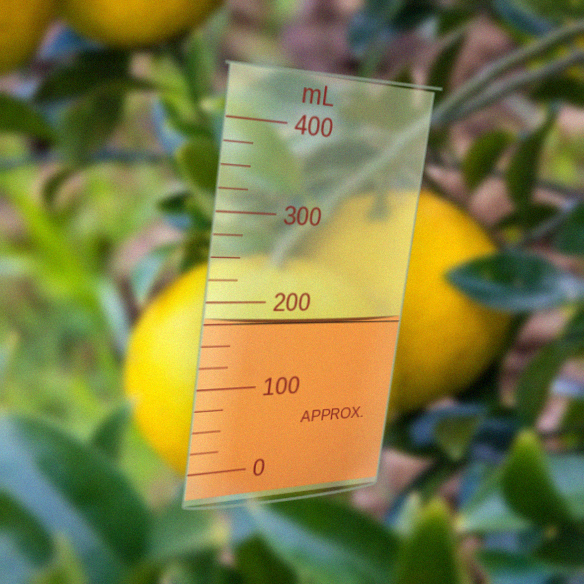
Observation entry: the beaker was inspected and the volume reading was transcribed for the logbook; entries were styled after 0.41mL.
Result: 175mL
